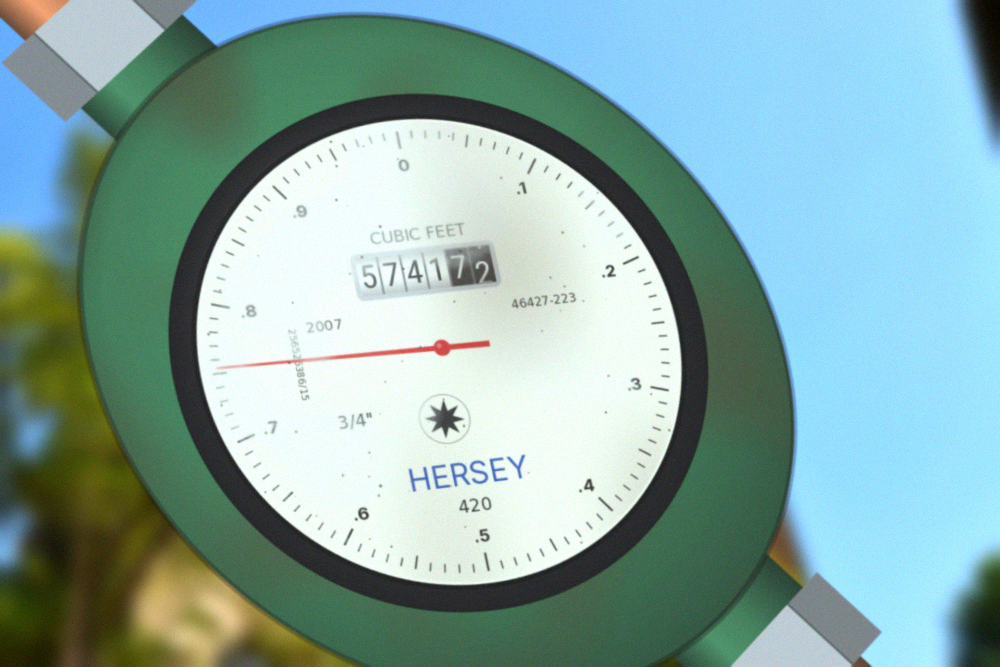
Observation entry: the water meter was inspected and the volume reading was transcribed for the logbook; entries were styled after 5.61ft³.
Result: 574171.75ft³
